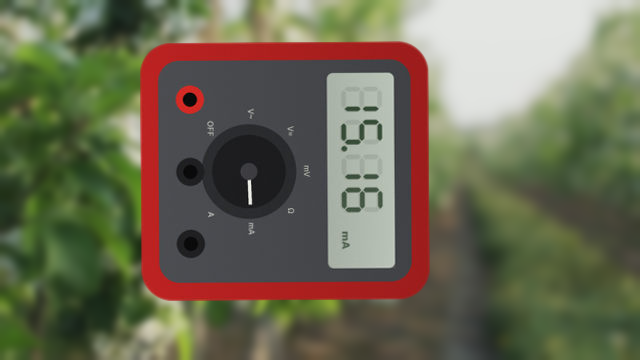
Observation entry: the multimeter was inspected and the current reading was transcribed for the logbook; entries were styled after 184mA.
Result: 15.16mA
